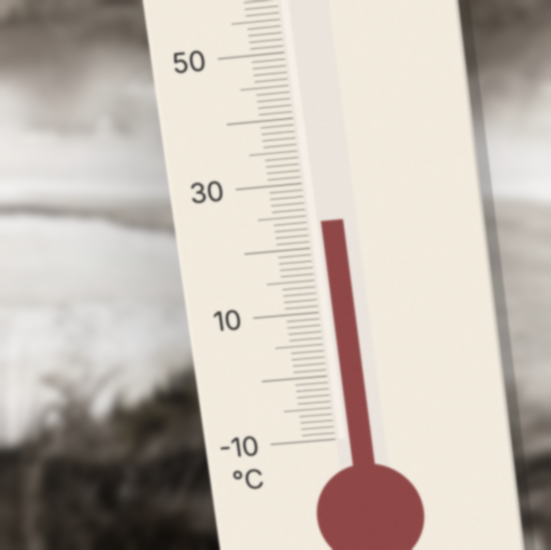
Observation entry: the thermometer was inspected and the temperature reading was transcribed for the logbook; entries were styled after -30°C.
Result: 24°C
